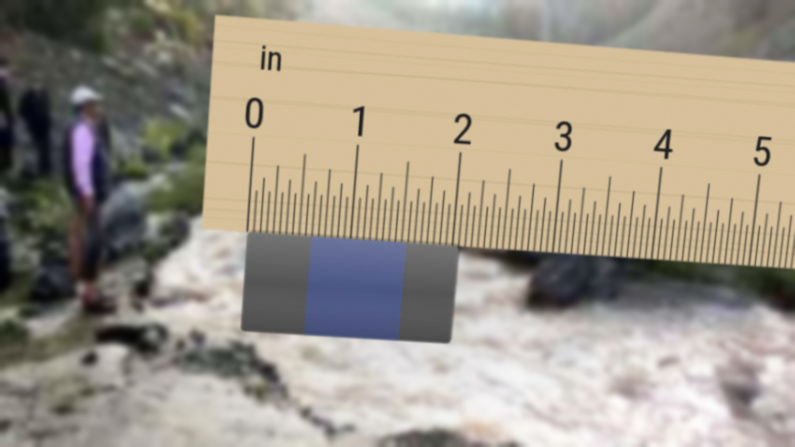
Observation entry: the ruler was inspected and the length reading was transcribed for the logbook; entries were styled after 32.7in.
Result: 2.0625in
